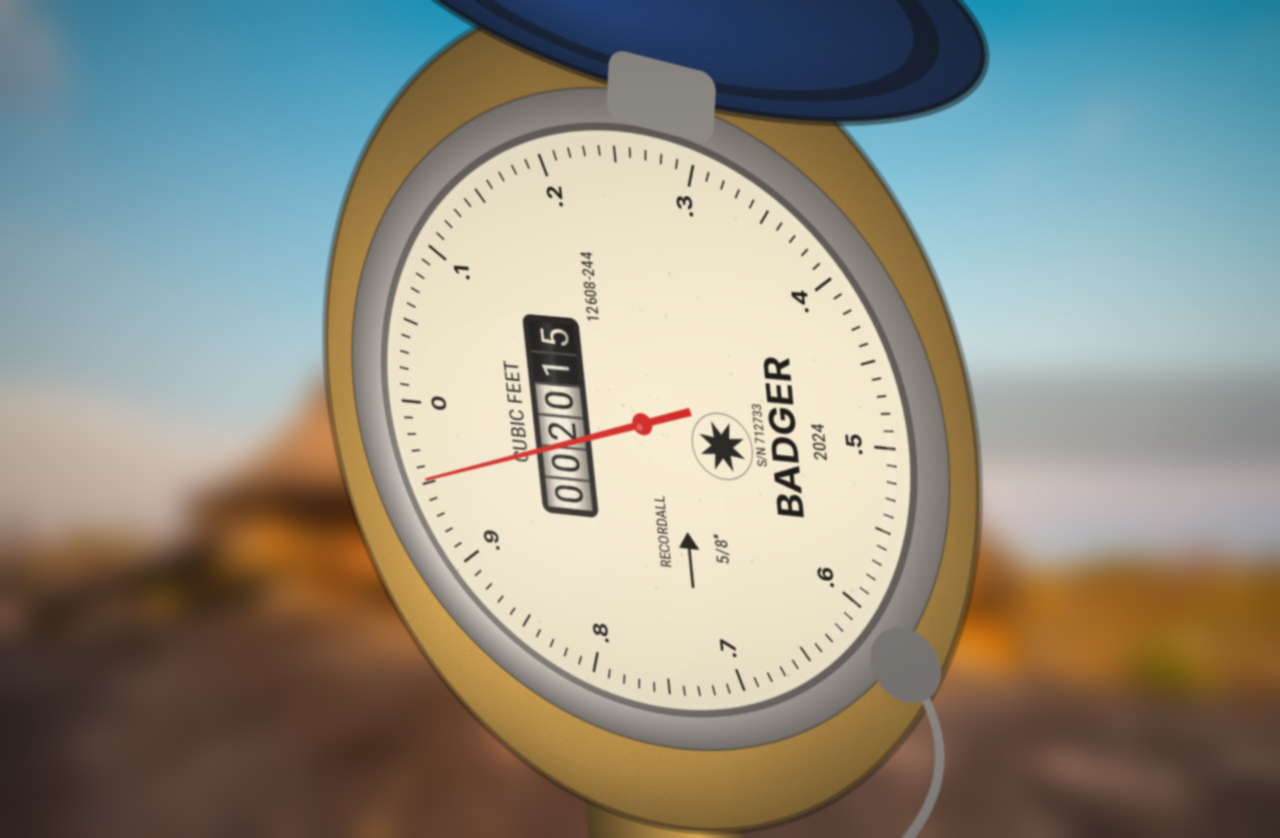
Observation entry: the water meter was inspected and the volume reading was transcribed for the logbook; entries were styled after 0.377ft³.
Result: 2014.95ft³
